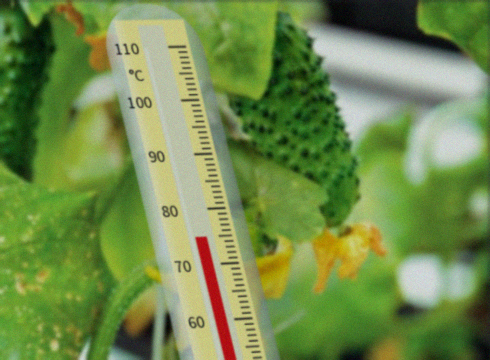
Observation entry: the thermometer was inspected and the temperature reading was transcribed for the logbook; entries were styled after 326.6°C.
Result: 75°C
